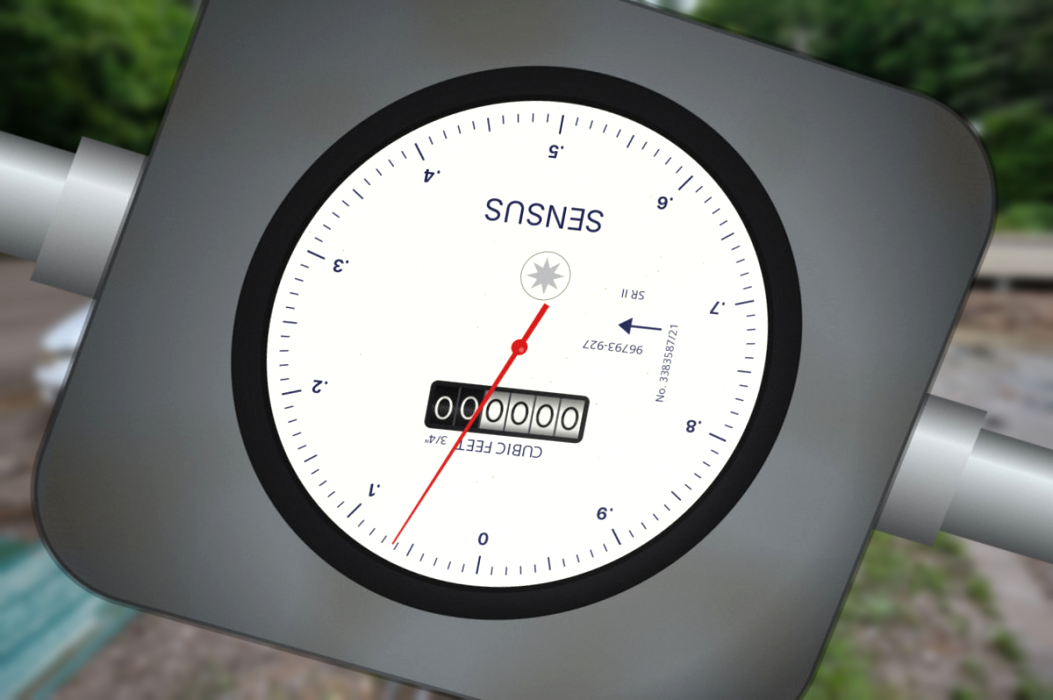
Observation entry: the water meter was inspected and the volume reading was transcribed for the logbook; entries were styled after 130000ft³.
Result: 0.06ft³
